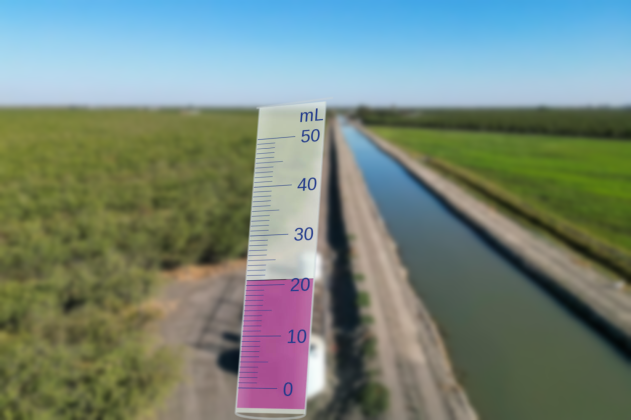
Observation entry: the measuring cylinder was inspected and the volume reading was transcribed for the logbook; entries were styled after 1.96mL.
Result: 21mL
